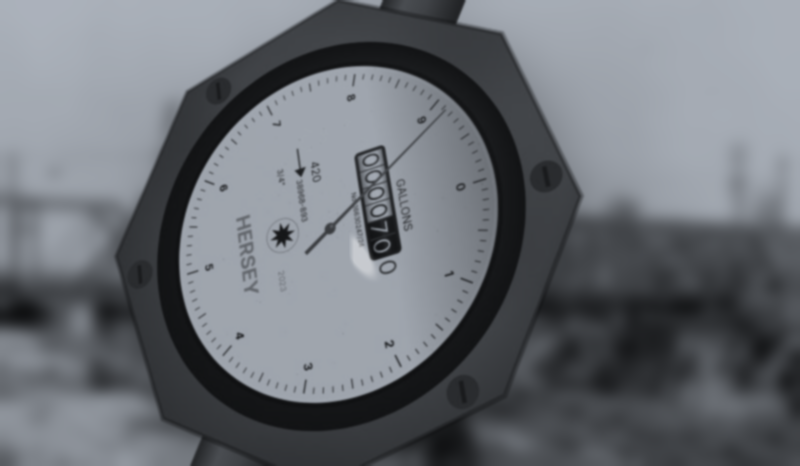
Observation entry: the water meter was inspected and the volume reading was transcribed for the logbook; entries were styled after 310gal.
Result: 699.1gal
